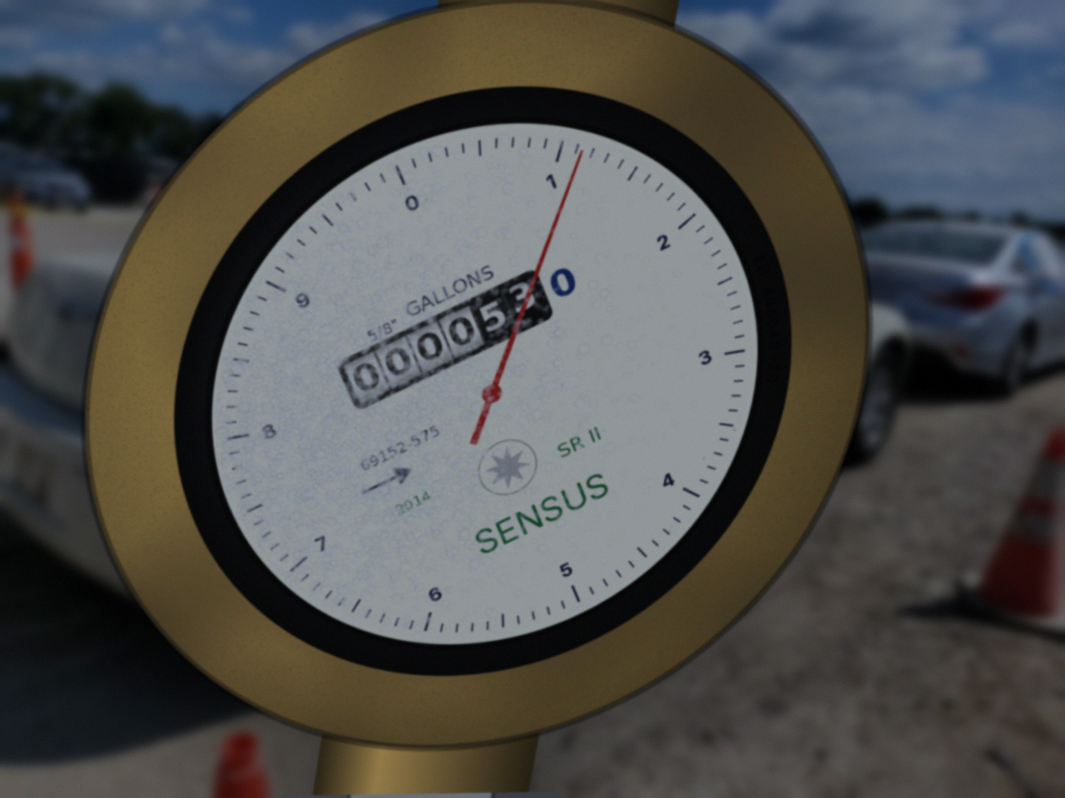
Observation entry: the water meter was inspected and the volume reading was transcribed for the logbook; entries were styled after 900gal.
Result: 531.1gal
